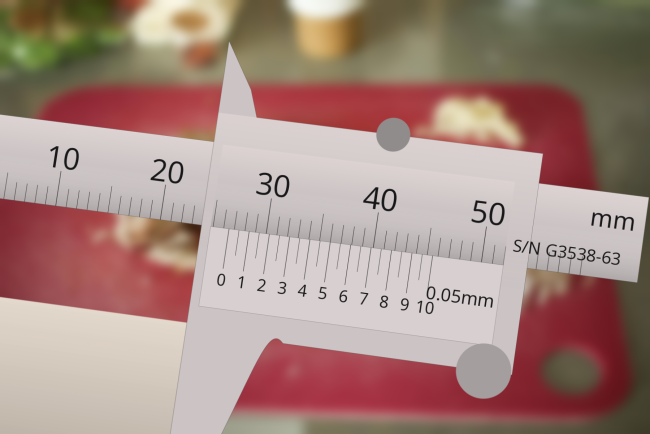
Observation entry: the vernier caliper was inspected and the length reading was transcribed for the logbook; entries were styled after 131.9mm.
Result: 26.5mm
